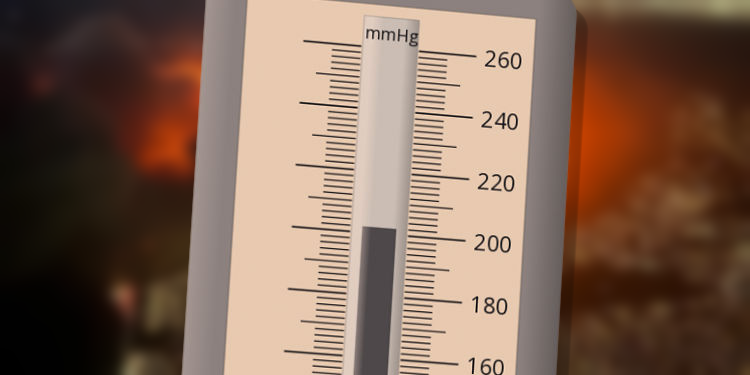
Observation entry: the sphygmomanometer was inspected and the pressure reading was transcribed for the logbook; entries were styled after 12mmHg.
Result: 202mmHg
